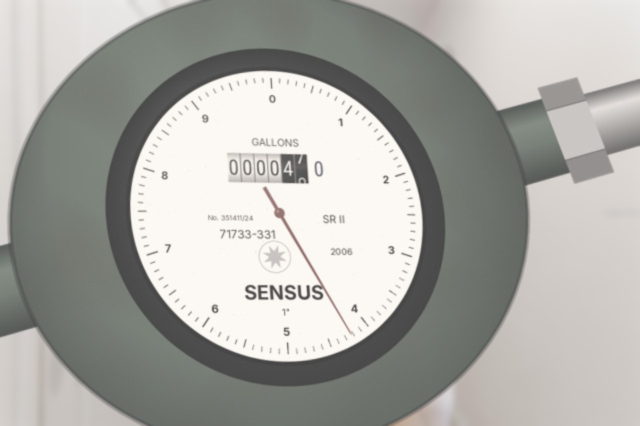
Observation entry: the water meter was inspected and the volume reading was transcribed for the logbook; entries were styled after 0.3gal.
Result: 474.2gal
